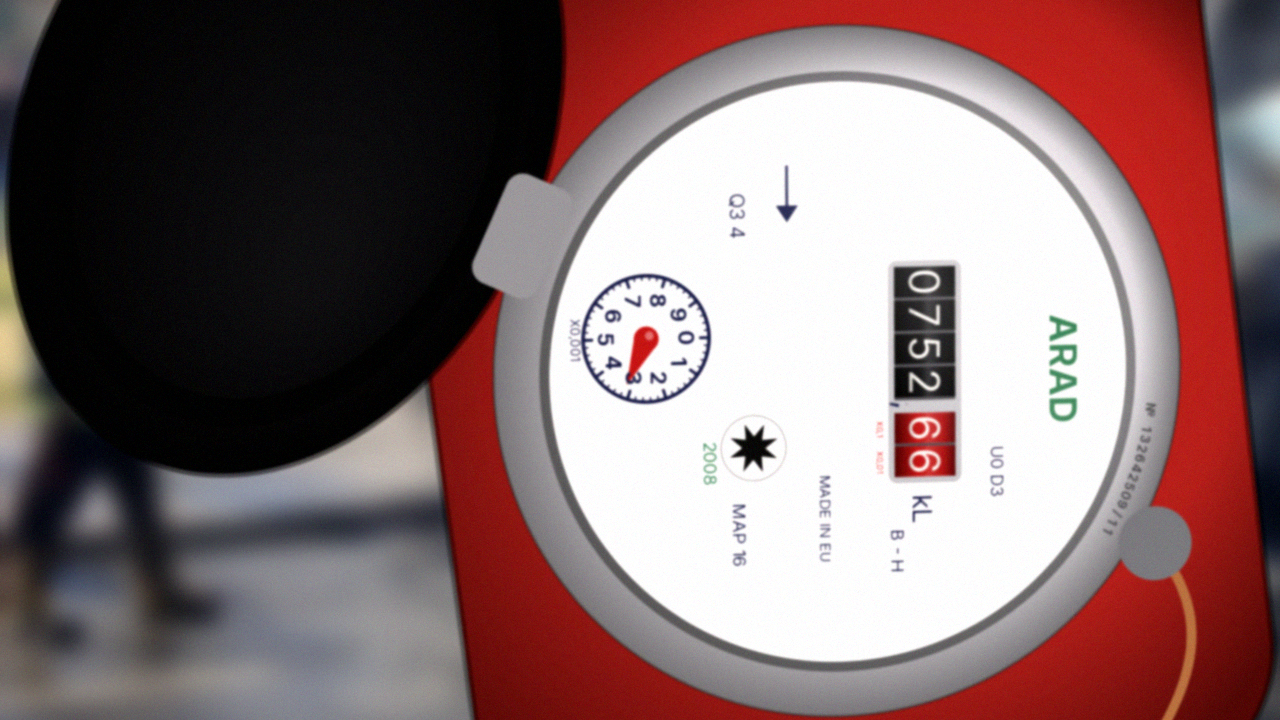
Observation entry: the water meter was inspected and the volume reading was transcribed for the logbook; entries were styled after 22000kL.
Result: 752.663kL
